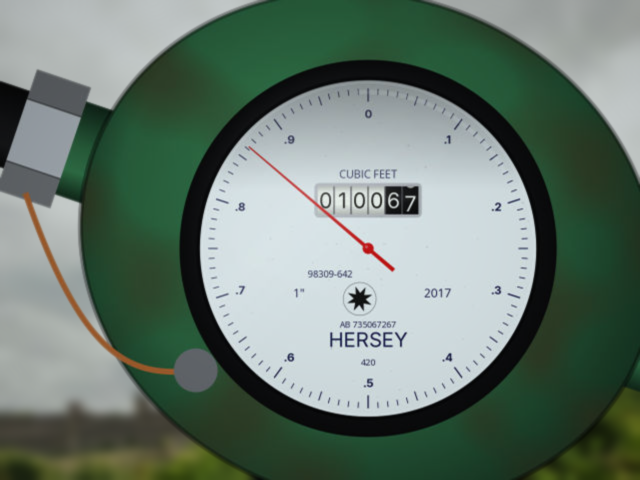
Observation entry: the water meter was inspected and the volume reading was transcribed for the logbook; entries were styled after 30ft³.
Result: 10066.86ft³
